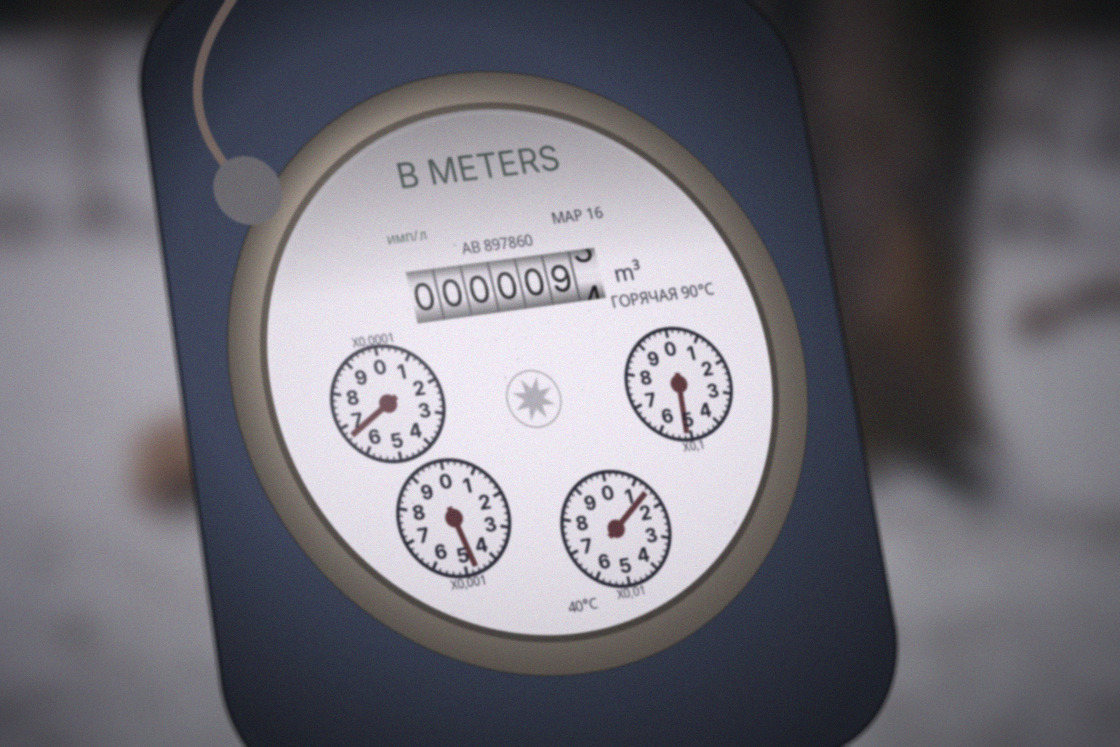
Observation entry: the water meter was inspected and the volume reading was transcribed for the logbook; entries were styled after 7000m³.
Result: 93.5146m³
